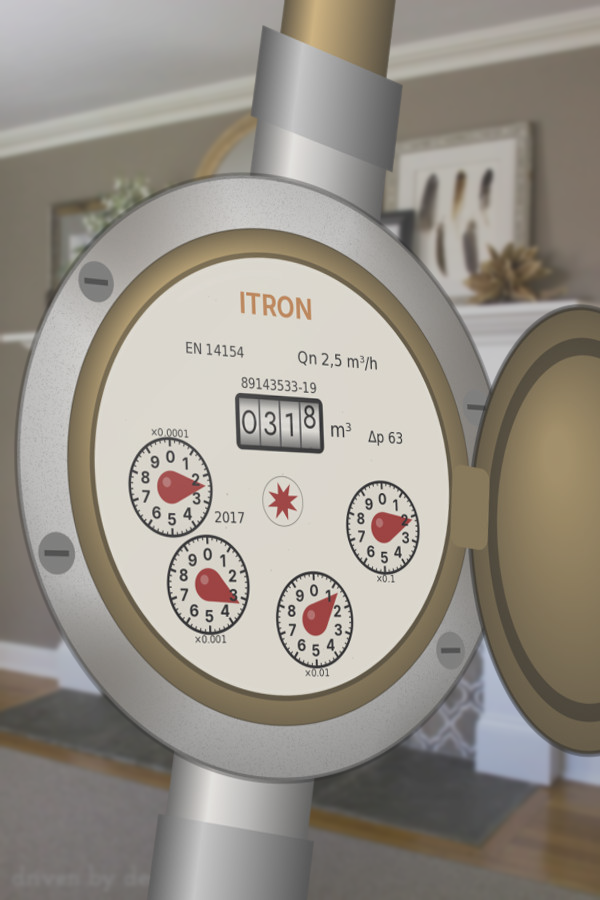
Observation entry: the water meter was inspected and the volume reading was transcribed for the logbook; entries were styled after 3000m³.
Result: 318.2132m³
